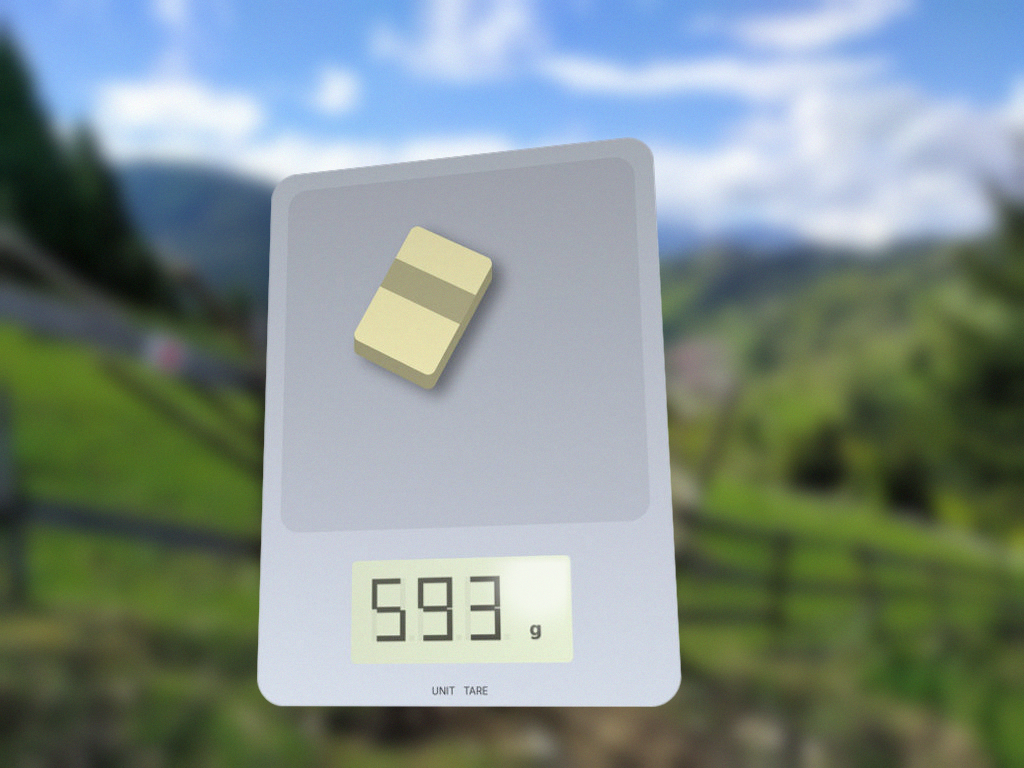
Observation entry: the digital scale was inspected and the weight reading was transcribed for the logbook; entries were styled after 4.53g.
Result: 593g
